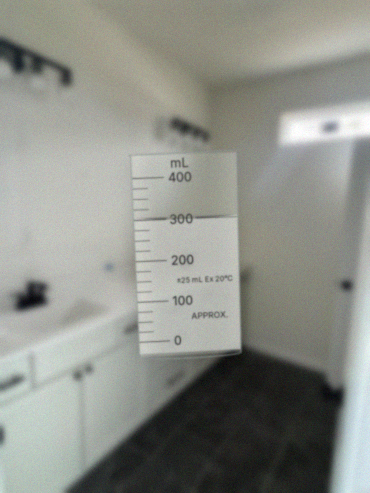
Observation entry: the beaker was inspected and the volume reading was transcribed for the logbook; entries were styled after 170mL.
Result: 300mL
